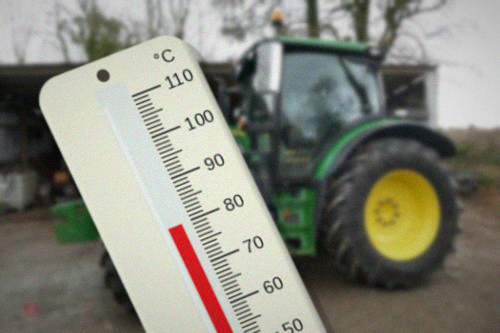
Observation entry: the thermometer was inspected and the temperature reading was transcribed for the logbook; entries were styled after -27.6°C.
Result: 80°C
